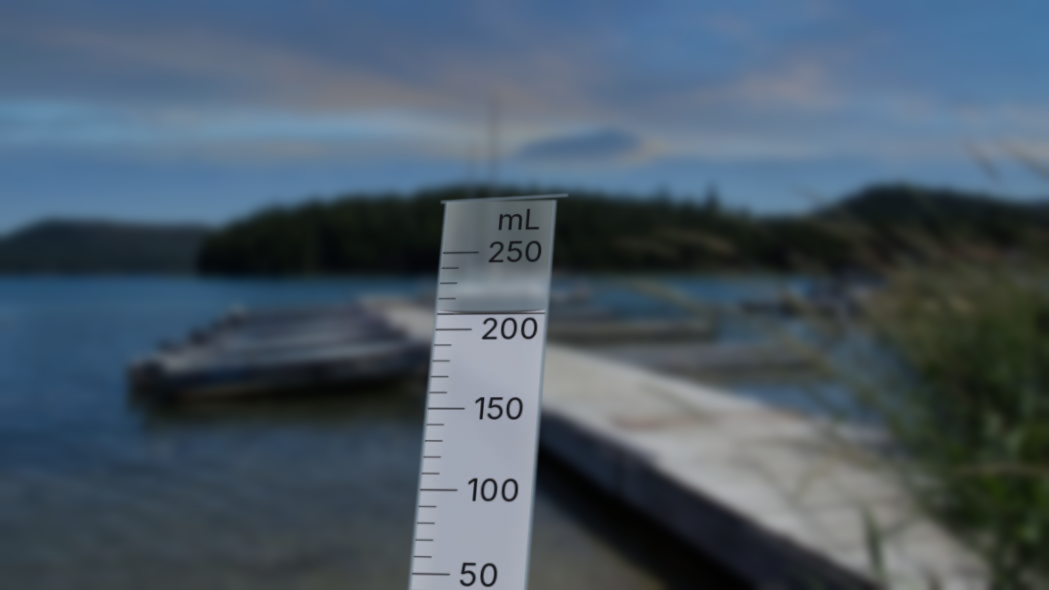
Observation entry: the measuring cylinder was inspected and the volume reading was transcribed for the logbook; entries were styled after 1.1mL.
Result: 210mL
